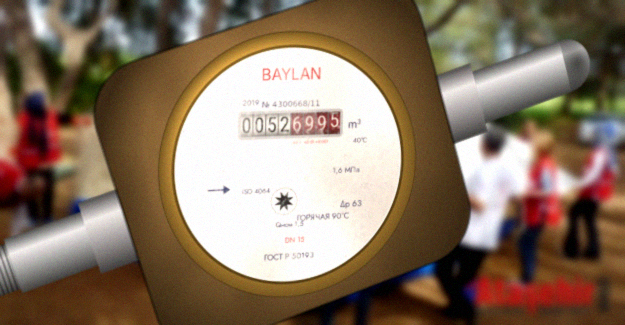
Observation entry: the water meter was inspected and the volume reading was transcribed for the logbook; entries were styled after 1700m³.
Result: 52.6995m³
